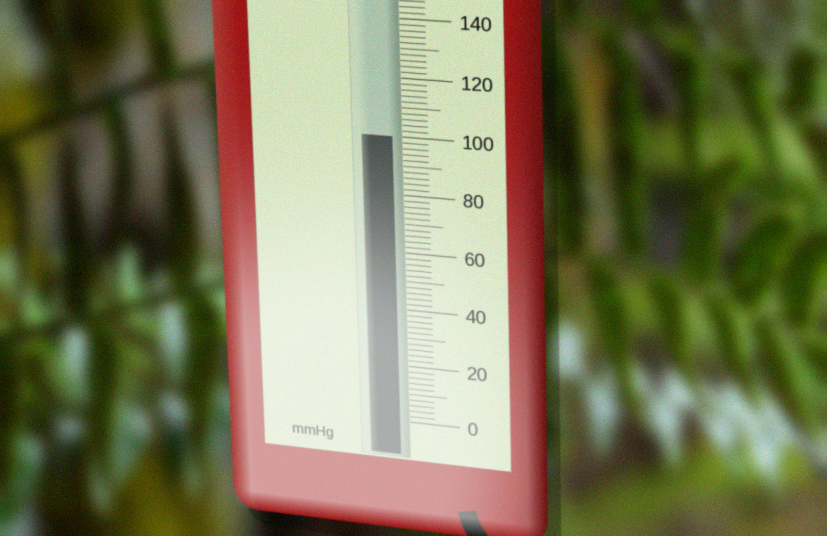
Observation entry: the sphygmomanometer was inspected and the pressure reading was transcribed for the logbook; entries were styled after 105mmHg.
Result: 100mmHg
